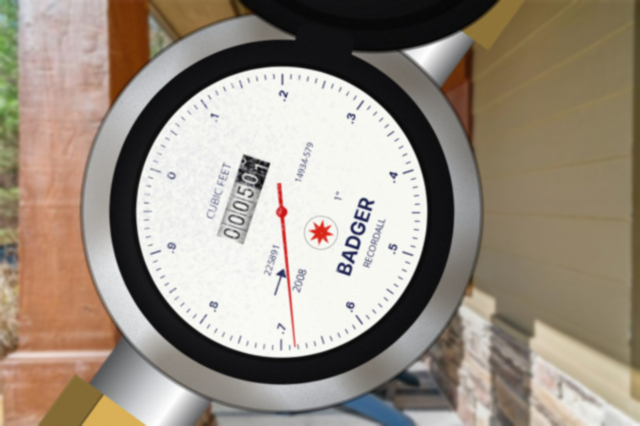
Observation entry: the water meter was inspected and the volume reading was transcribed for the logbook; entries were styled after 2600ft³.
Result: 500.68ft³
